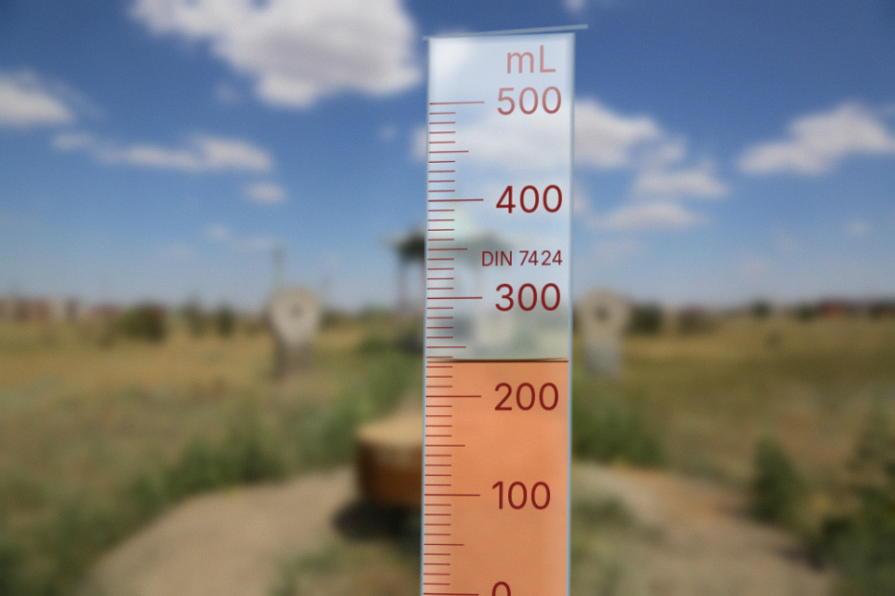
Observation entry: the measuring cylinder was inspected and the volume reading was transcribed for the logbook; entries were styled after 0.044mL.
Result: 235mL
